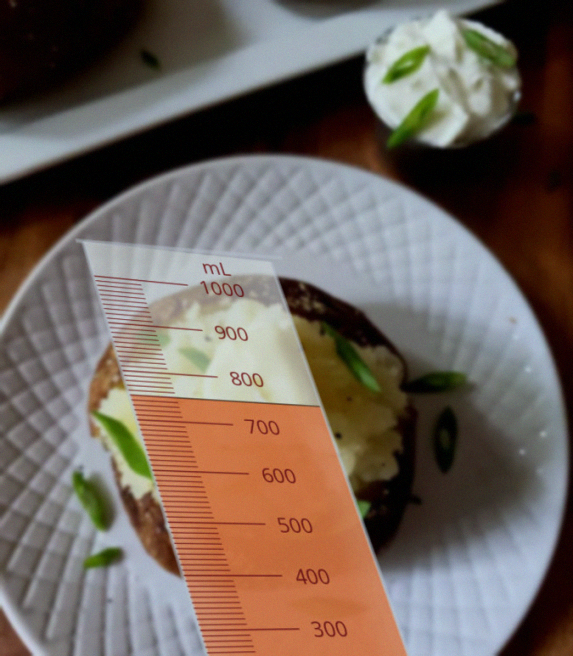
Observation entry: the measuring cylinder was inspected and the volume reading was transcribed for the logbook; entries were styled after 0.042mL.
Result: 750mL
